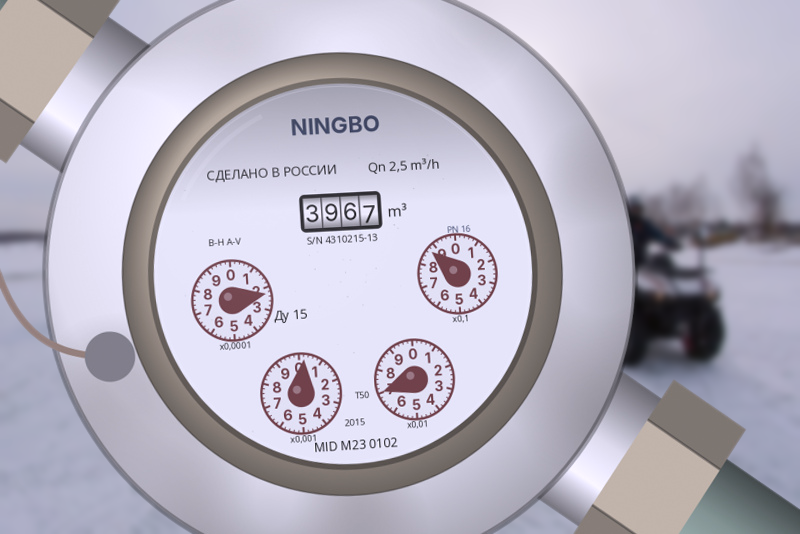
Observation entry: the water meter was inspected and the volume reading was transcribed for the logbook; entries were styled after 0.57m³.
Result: 3966.8702m³
